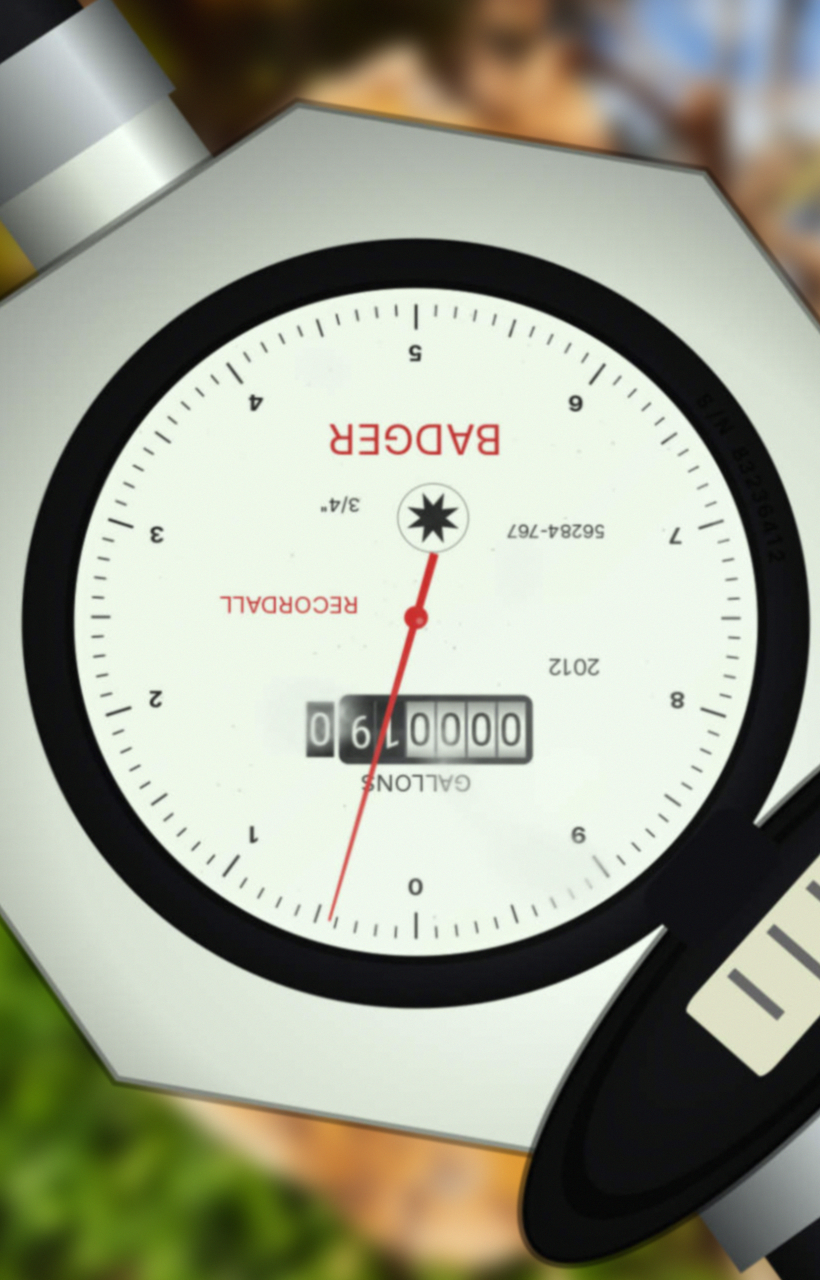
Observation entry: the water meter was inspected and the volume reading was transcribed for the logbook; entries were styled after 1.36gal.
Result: 190.4gal
